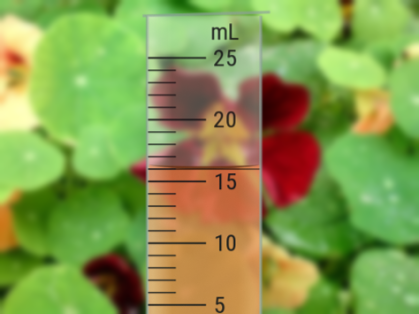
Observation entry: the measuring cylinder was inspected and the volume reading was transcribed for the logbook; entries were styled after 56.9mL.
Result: 16mL
